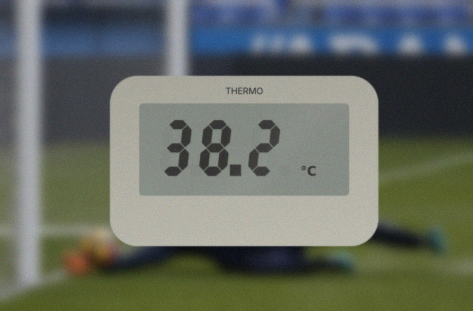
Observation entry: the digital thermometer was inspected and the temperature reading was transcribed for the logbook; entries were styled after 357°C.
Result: 38.2°C
